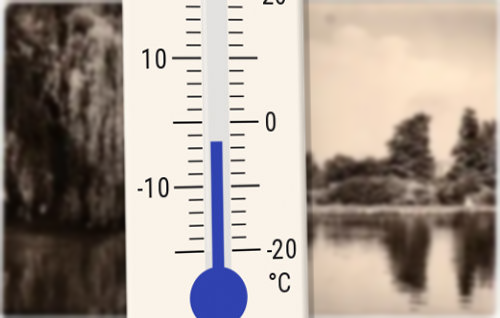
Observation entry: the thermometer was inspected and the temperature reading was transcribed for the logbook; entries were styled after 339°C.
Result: -3°C
